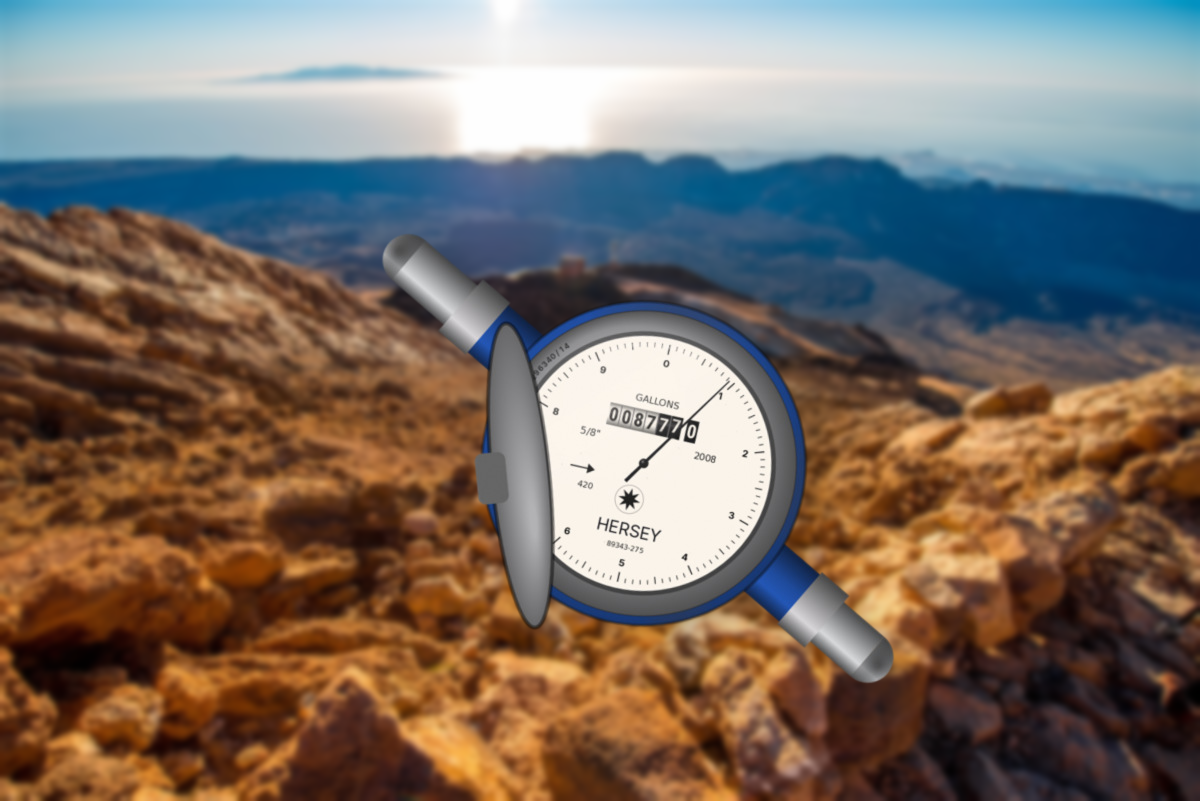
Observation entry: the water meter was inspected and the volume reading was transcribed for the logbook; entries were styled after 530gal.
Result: 87770.9gal
